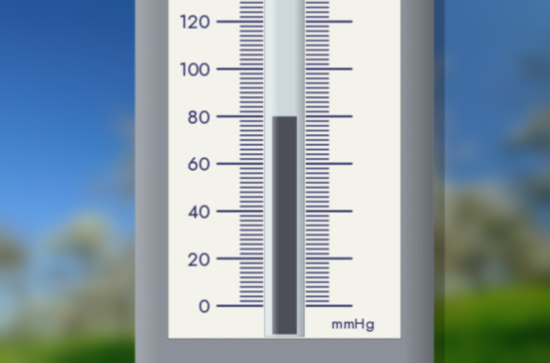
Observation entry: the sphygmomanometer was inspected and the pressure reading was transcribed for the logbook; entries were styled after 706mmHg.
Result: 80mmHg
